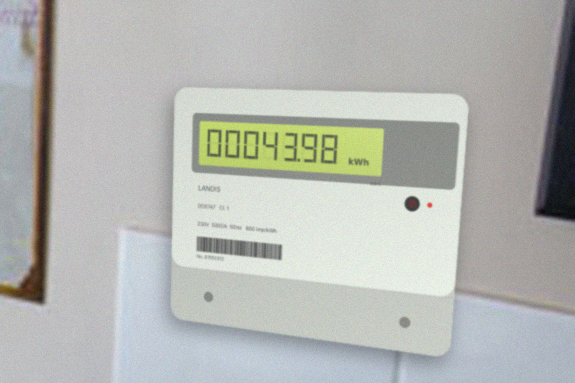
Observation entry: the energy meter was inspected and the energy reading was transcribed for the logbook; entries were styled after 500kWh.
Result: 43.98kWh
